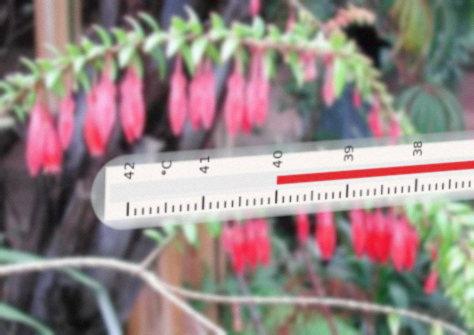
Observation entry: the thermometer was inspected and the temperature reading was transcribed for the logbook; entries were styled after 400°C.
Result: 40°C
